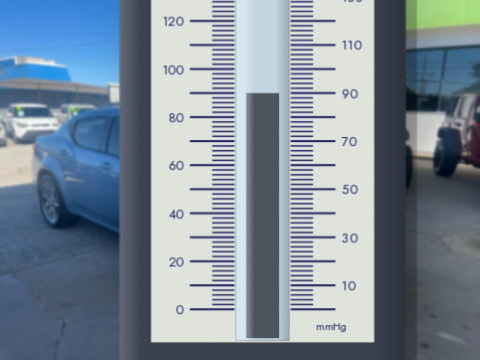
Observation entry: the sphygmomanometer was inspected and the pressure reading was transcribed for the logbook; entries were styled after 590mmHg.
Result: 90mmHg
